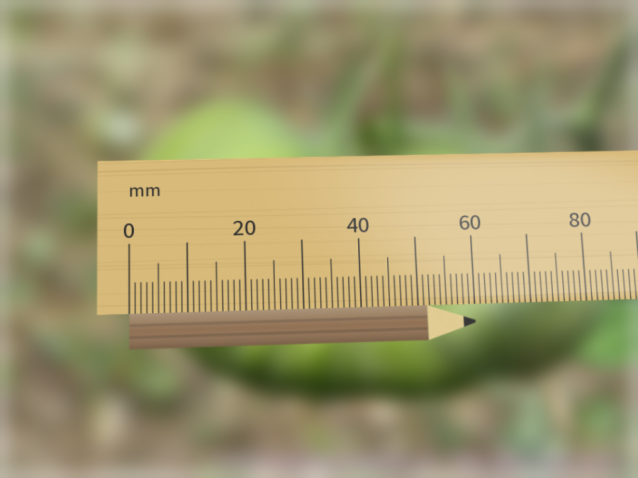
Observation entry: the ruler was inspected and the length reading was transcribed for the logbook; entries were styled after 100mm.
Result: 60mm
